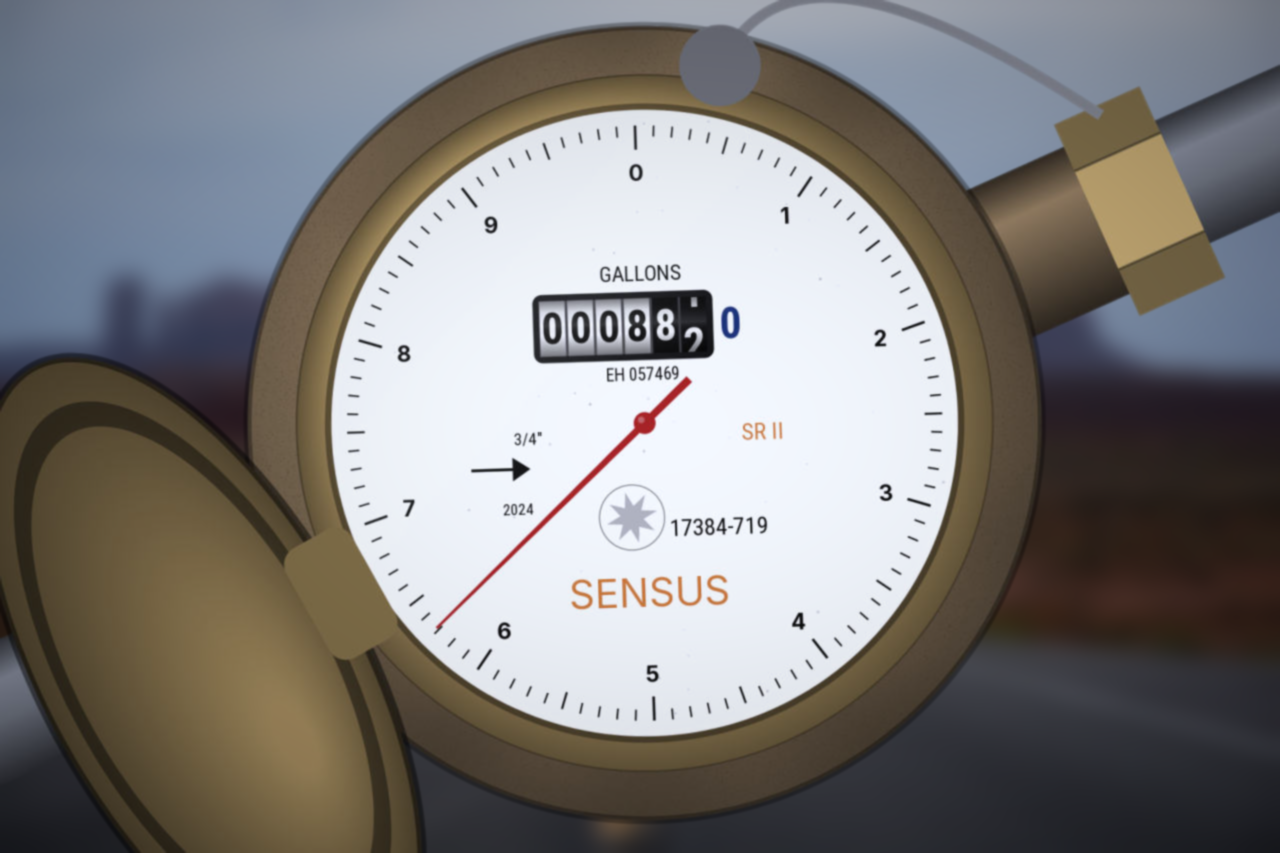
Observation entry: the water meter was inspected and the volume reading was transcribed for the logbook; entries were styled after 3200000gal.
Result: 8816.3gal
